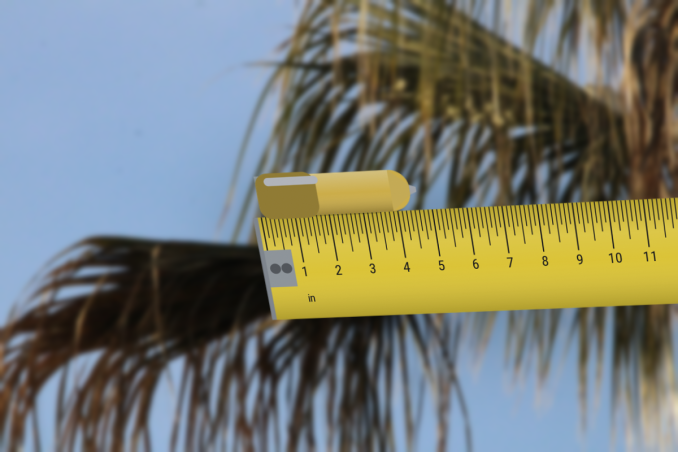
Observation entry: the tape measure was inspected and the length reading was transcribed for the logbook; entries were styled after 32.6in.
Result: 4.625in
